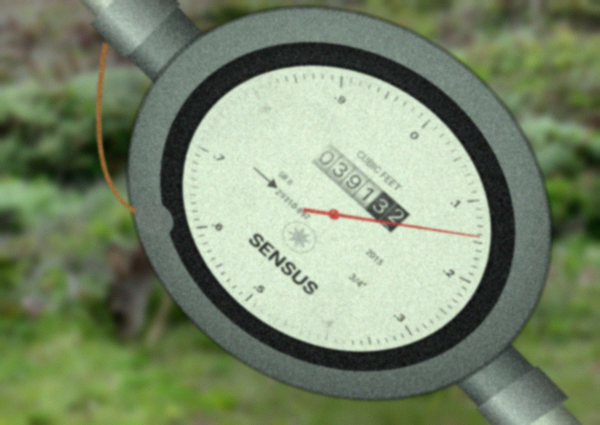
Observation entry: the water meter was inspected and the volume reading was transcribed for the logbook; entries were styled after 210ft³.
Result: 39132.14ft³
